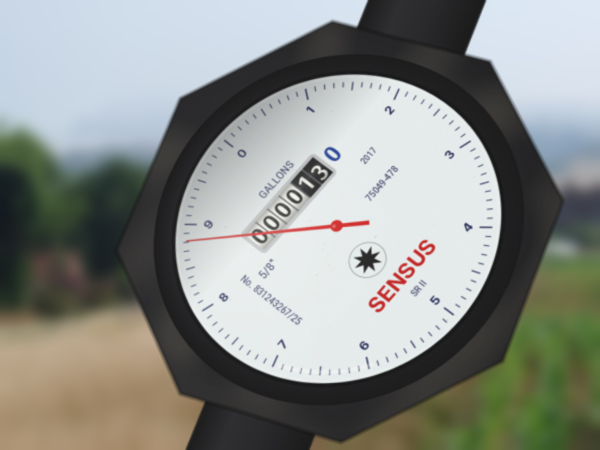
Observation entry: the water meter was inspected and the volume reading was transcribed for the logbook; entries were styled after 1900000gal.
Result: 128.8gal
